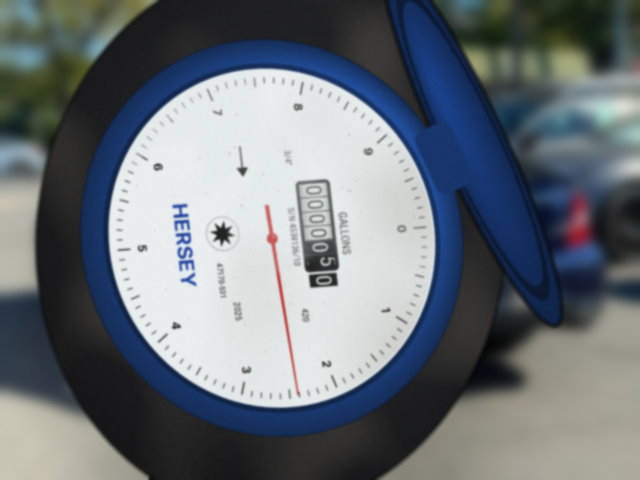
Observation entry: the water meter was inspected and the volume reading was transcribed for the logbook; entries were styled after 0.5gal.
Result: 52.4gal
